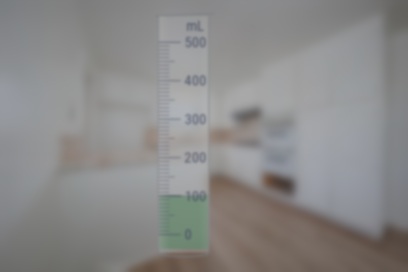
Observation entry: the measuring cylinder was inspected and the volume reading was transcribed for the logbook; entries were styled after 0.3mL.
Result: 100mL
